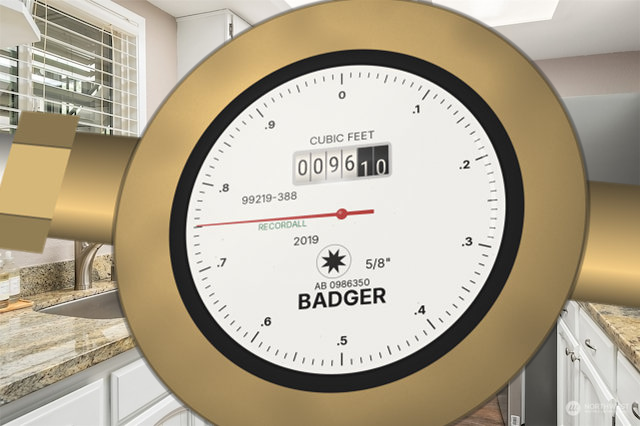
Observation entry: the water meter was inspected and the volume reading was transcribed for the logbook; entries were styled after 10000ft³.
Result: 9609.75ft³
